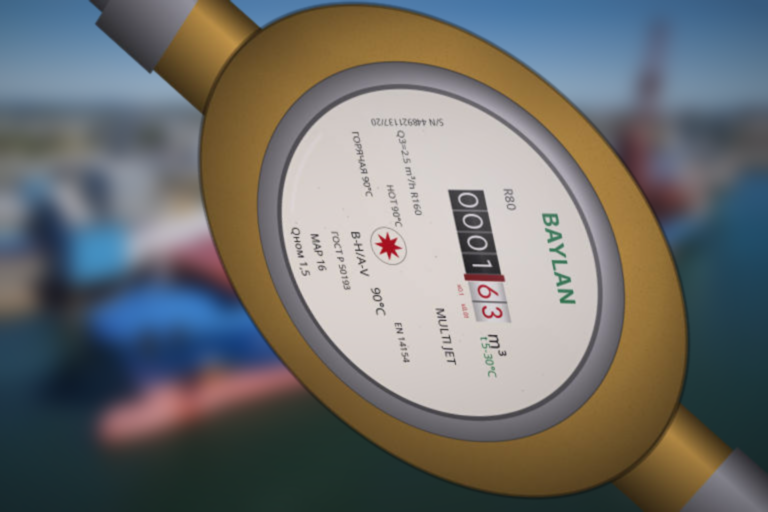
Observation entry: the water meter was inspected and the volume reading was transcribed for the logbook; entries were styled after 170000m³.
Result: 1.63m³
